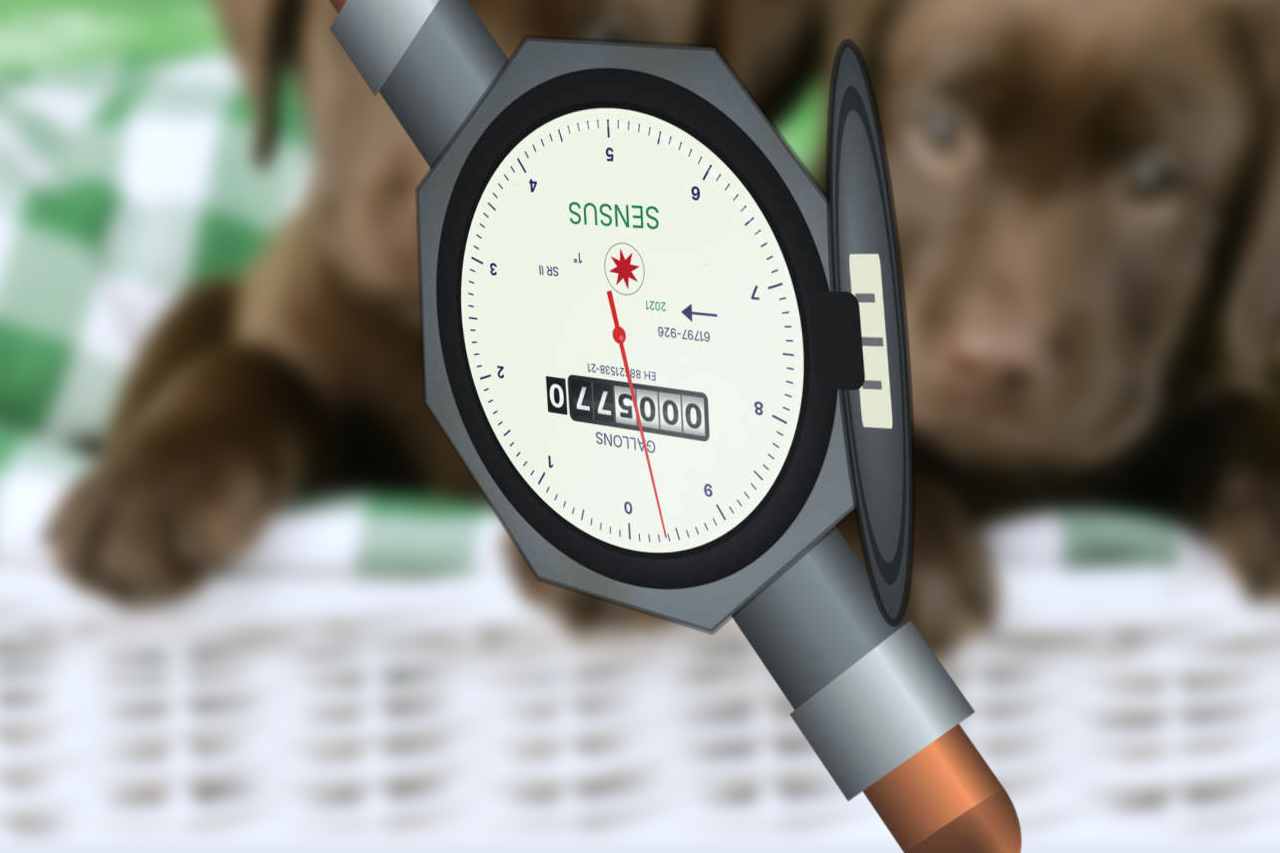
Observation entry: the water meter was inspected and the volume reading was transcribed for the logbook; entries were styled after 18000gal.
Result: 5769.6gal
